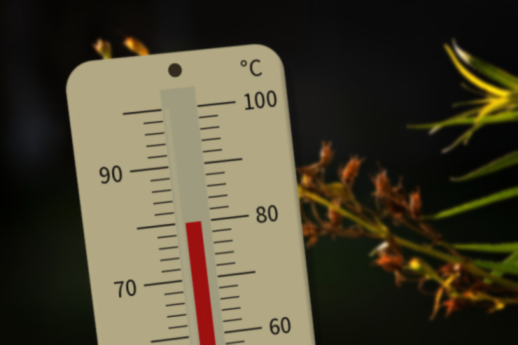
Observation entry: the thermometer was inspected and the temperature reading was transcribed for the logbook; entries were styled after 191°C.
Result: 80°C
